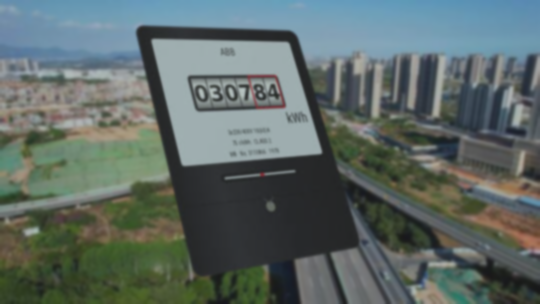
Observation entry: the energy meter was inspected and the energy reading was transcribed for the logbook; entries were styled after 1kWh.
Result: 307.84kWh
